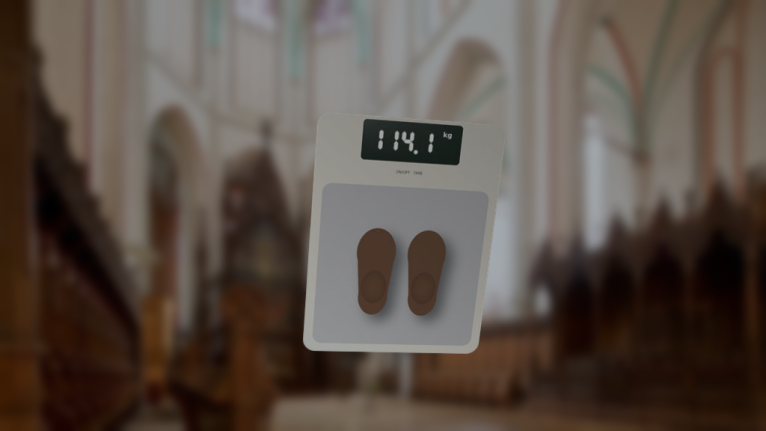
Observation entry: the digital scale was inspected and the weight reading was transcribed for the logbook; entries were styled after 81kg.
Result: 114.1kg
